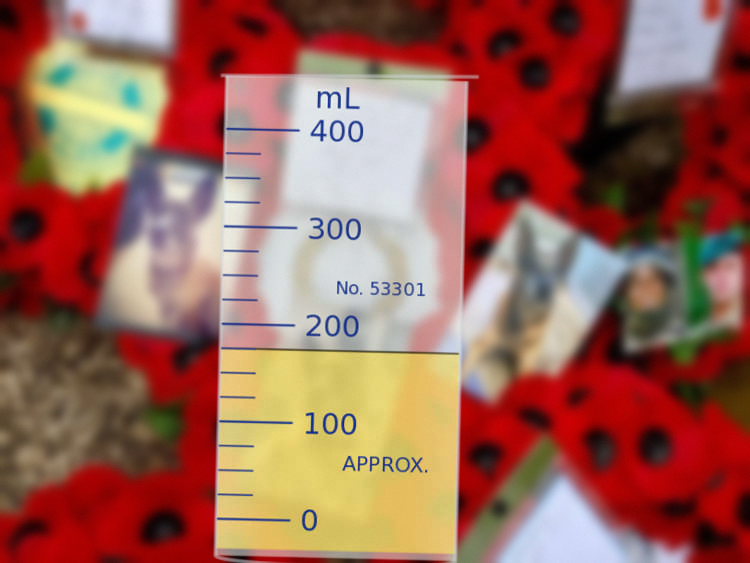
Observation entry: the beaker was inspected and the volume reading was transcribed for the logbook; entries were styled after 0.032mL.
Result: 175mL
